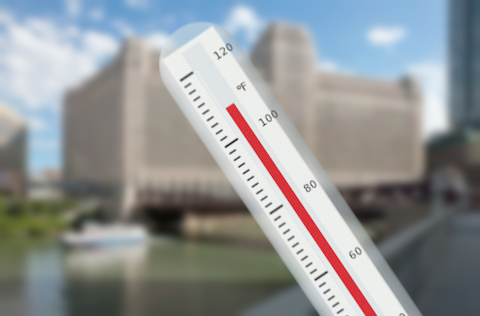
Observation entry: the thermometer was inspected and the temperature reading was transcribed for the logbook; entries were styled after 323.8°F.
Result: 108°F
